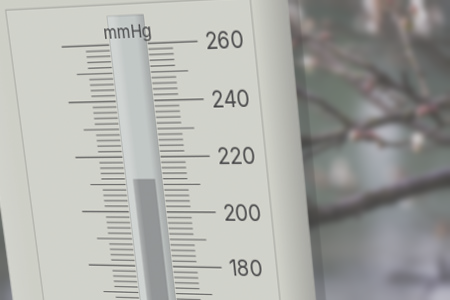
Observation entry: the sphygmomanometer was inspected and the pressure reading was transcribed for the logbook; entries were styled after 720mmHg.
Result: 212mmHg
